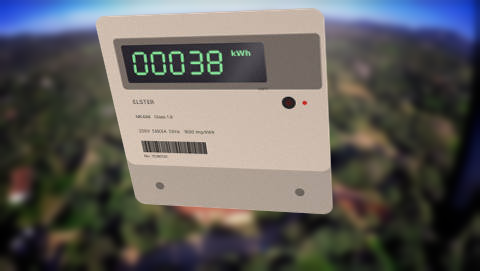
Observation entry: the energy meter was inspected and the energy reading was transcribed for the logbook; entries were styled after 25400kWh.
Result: 38kWh
